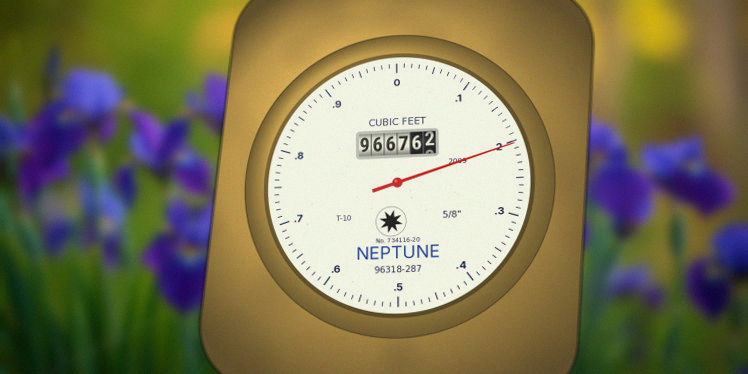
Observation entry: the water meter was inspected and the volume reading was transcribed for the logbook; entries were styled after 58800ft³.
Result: 966762.20ft³
